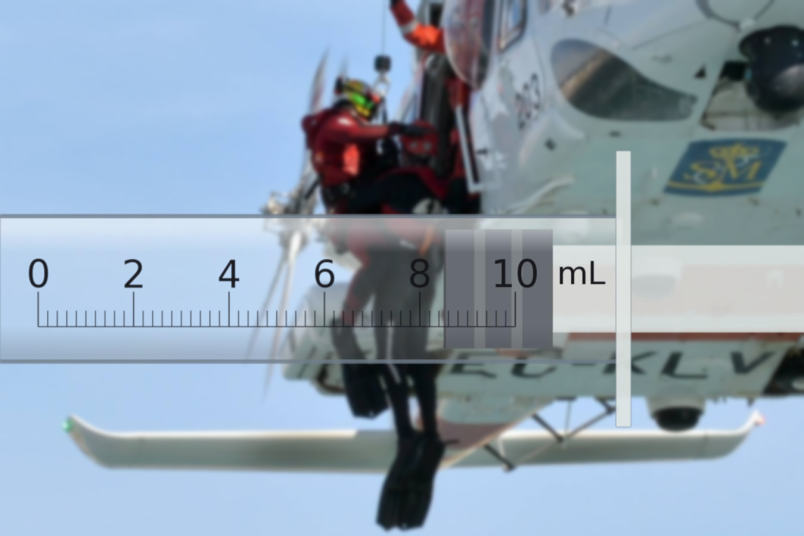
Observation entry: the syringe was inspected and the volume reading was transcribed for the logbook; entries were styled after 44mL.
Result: 8.5mL
